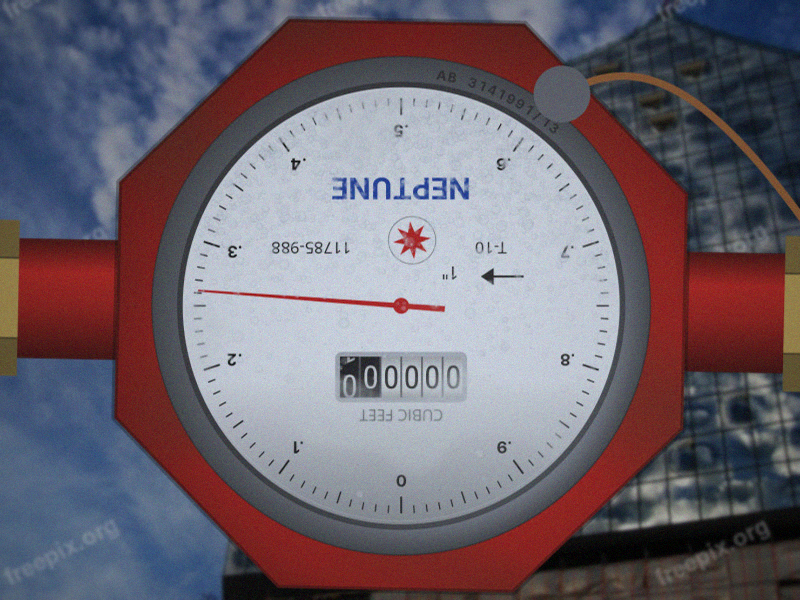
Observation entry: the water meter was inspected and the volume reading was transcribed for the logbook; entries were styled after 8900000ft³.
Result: 0.26ft³
